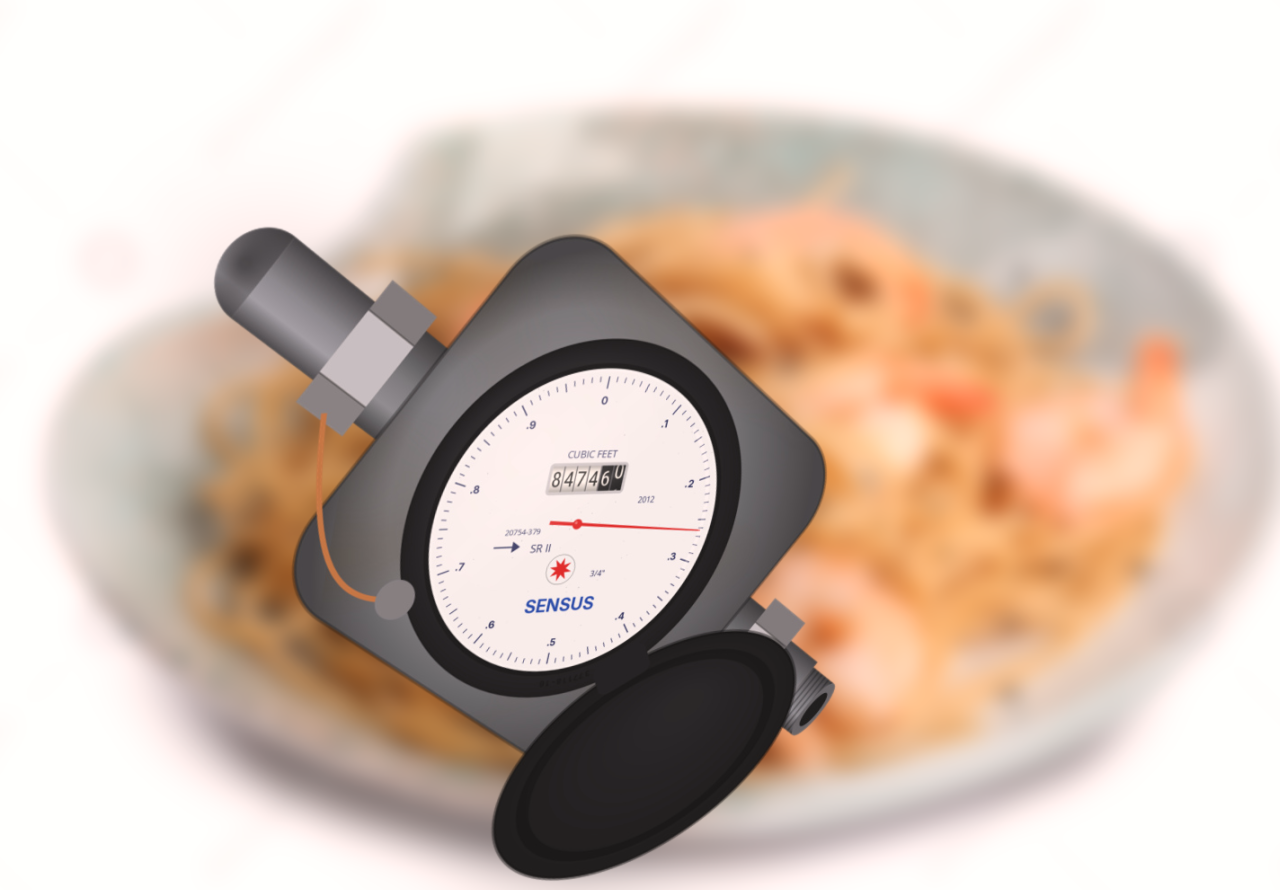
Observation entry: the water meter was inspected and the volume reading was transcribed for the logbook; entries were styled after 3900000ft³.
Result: 847460.26ft³
